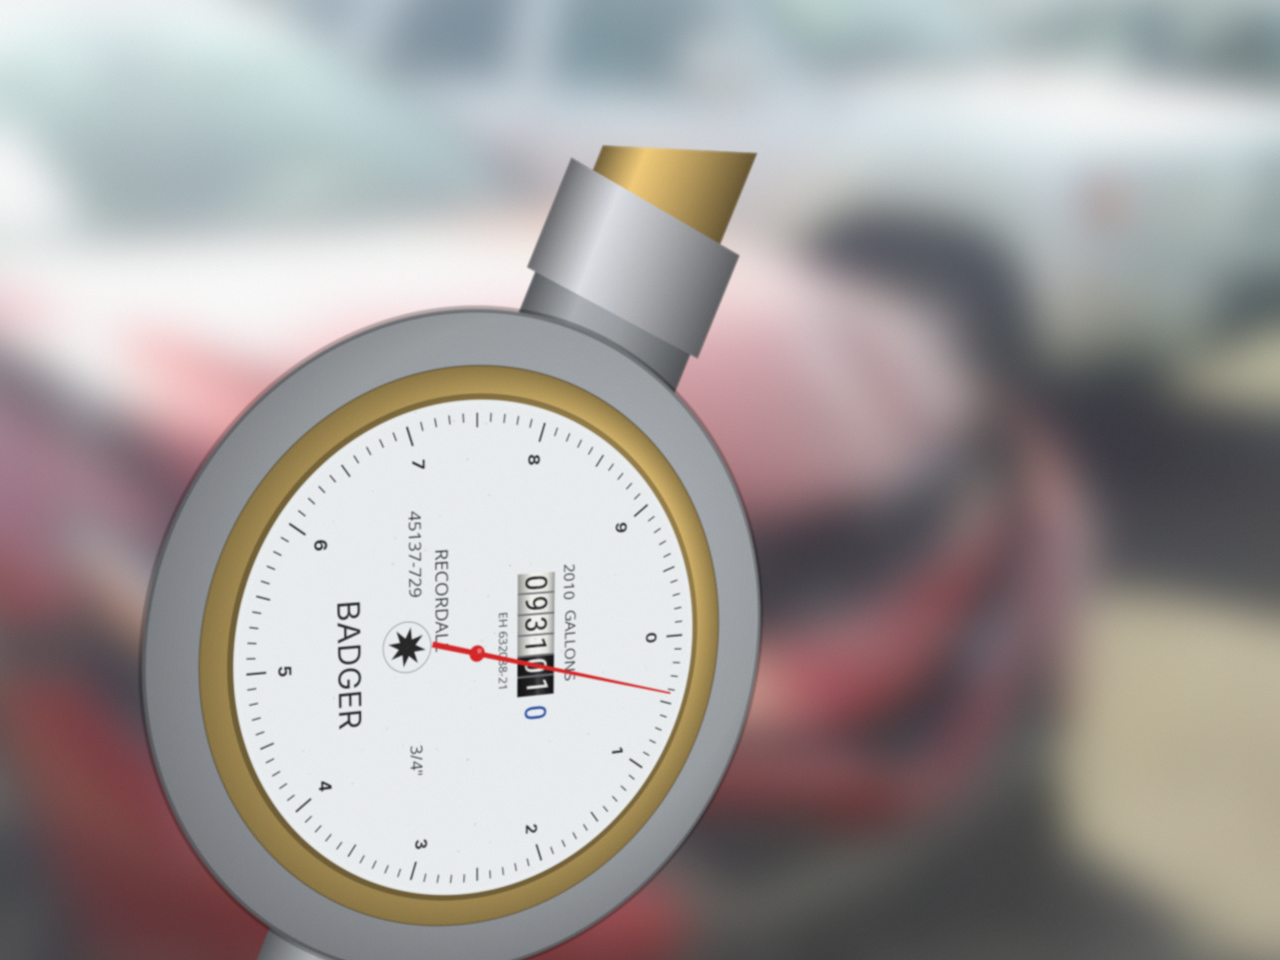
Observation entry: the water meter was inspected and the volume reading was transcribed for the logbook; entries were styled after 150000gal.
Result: 931010.4gal
